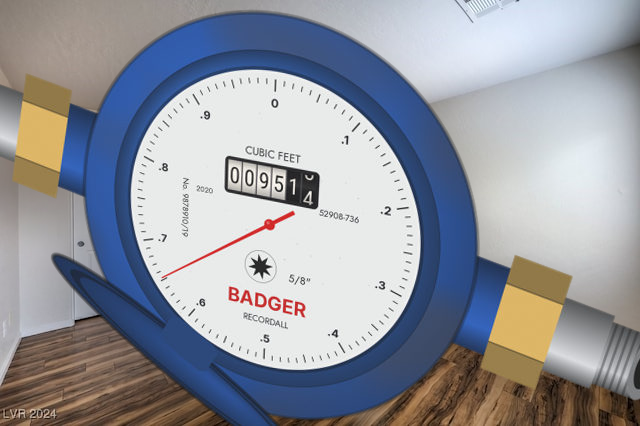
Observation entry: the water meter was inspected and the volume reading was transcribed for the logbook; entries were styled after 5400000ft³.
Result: 9513.65ft³
